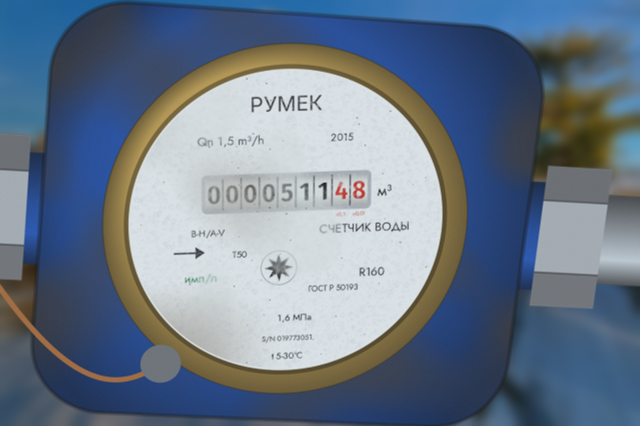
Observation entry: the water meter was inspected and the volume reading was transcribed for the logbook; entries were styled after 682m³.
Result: 511.48m³
